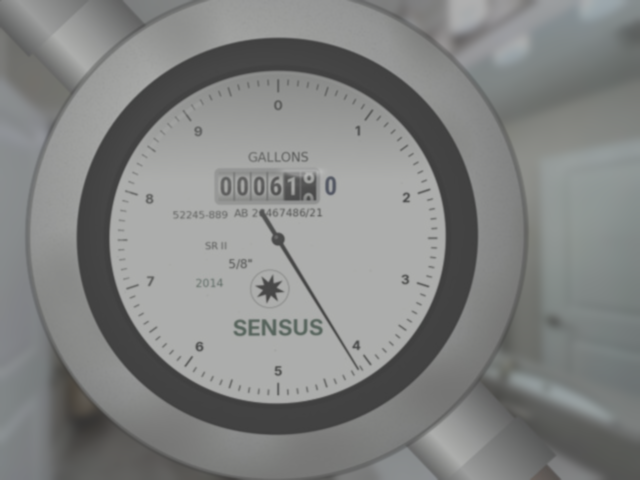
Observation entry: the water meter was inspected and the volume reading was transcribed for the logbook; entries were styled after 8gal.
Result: 6184.1gal
